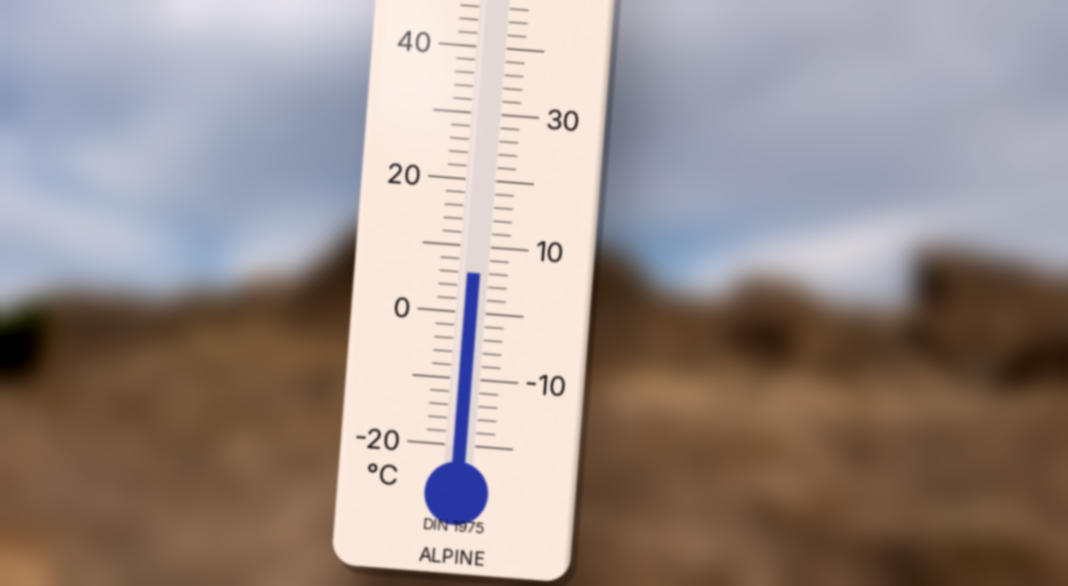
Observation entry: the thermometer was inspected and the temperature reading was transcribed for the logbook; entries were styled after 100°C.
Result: 6°C
